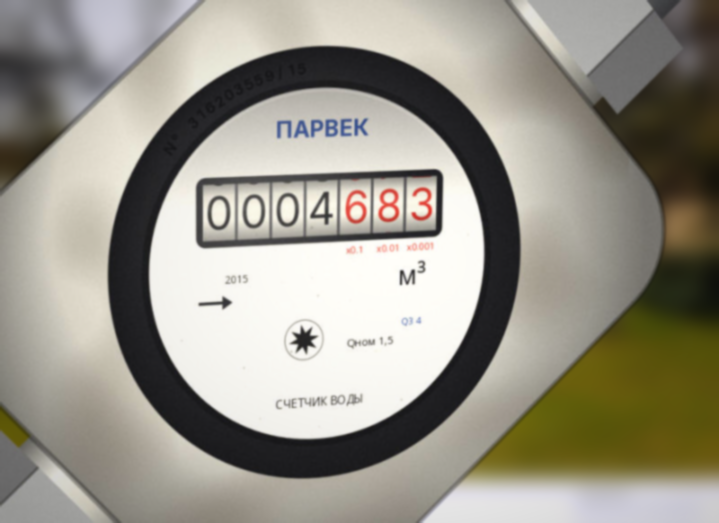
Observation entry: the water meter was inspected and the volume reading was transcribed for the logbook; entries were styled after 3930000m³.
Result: 4.683m³
